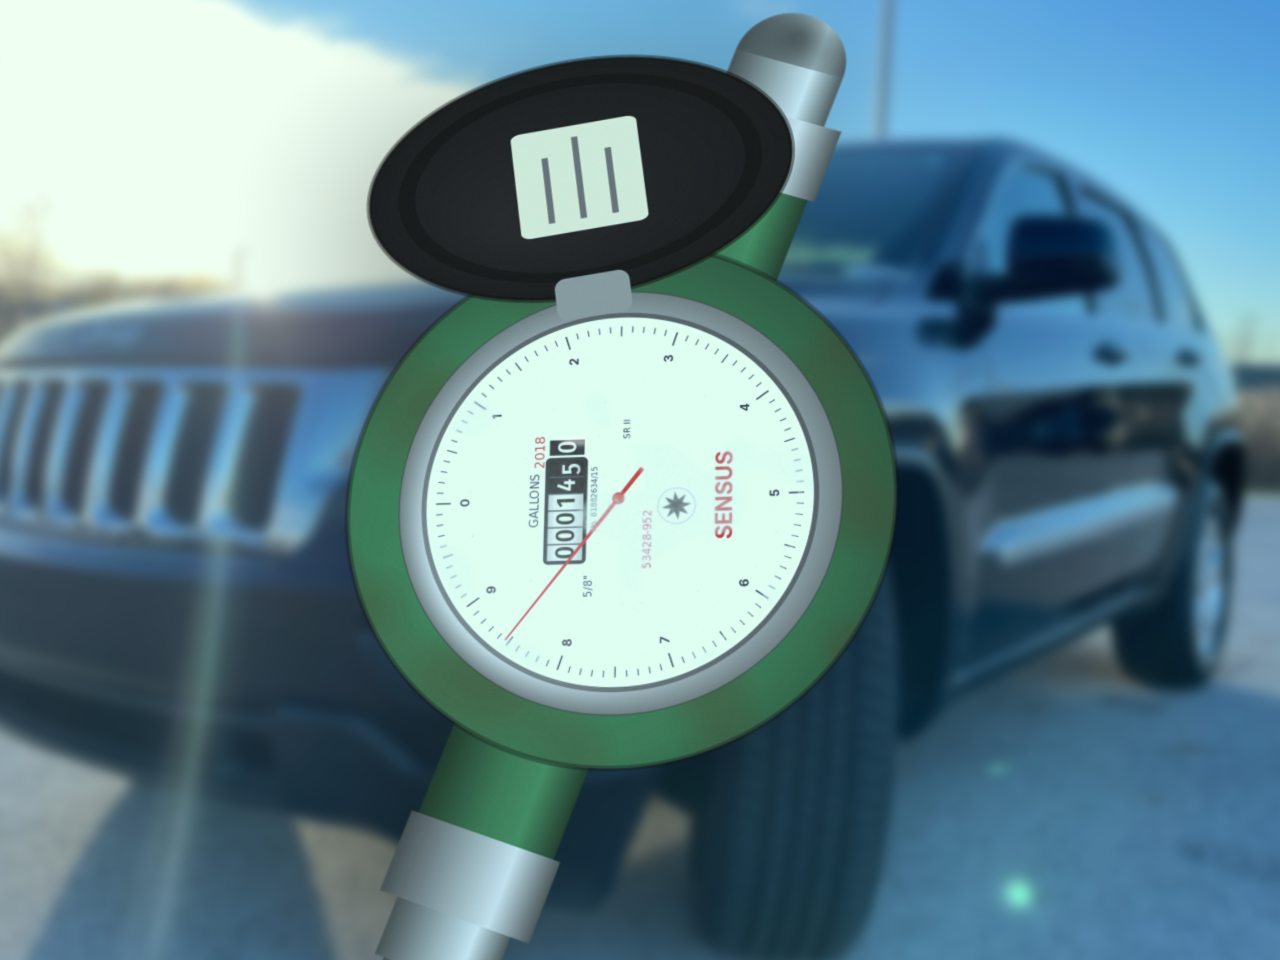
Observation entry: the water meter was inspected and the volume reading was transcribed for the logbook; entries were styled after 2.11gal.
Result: 1448.5gal
